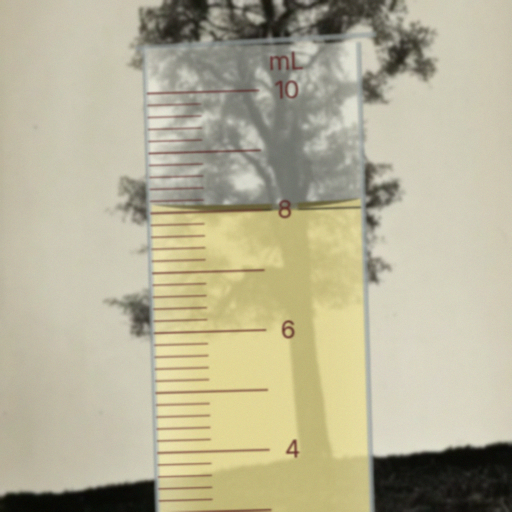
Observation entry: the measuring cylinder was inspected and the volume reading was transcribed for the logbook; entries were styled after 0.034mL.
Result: 8mL
